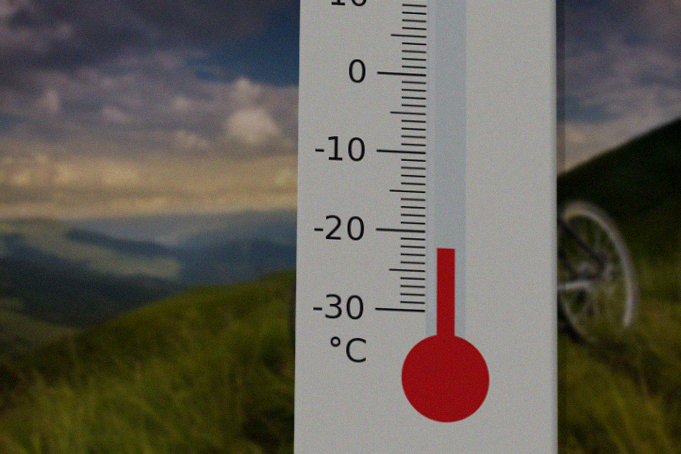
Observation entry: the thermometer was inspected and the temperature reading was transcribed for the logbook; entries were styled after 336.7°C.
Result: -22°C
